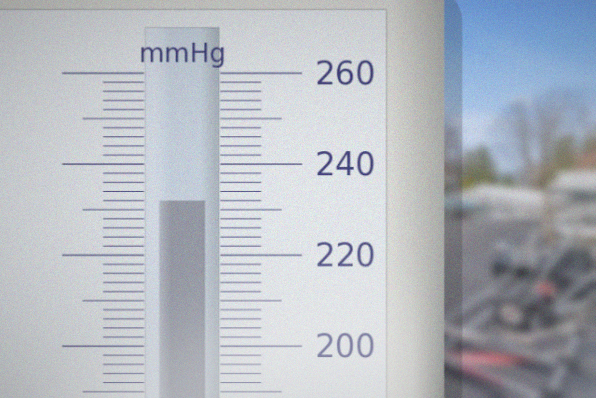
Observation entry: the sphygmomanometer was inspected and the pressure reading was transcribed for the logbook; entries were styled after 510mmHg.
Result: 232mmHg
